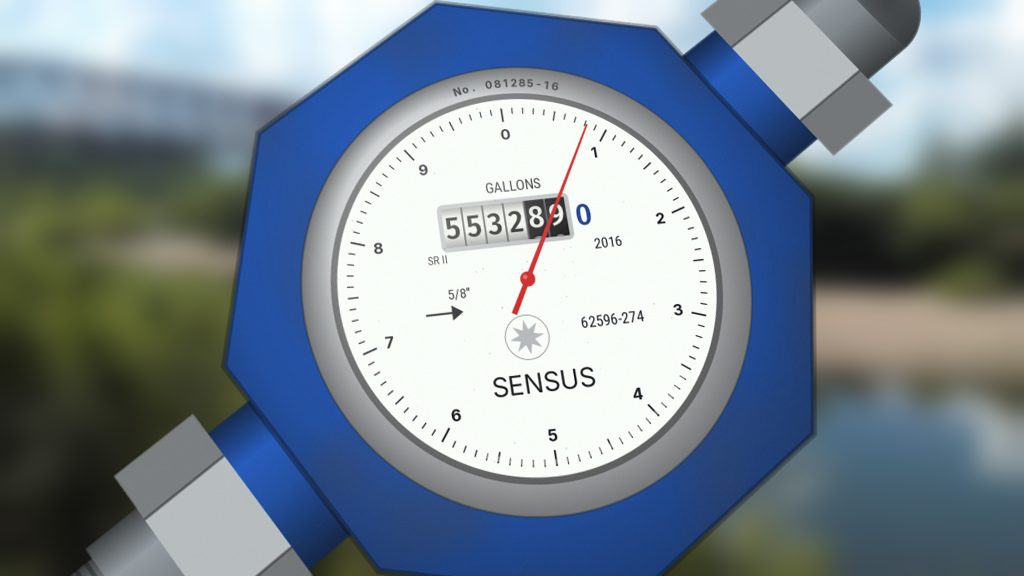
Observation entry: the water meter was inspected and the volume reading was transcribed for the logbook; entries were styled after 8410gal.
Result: 5532890.8gal
